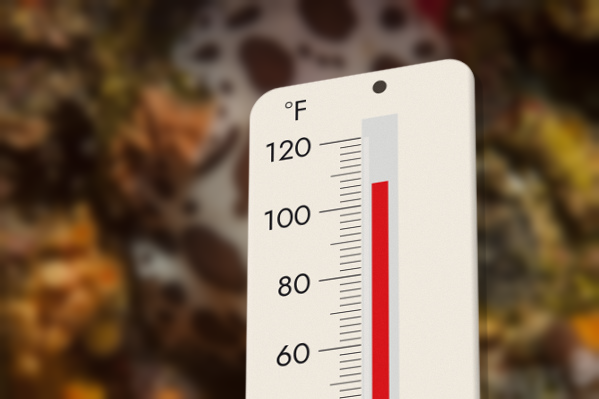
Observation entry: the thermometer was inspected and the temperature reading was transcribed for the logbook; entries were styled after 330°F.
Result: 106°F
